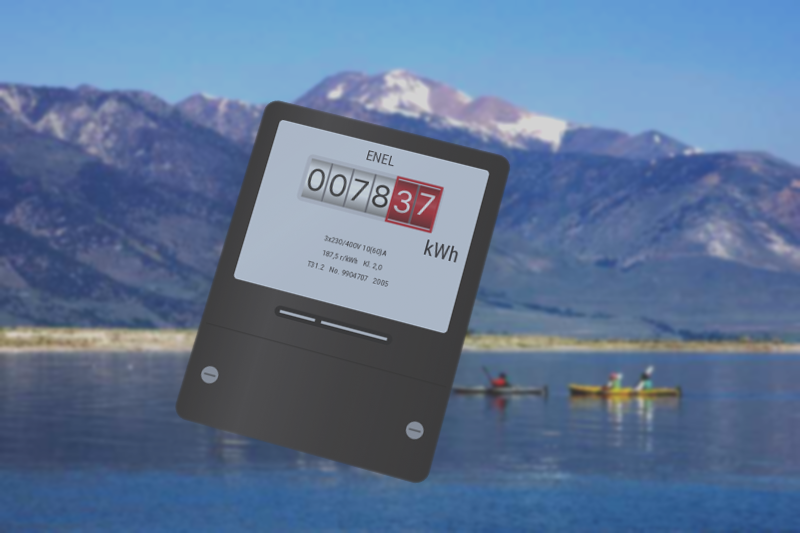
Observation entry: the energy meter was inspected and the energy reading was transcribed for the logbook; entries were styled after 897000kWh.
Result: 78.37kWh
